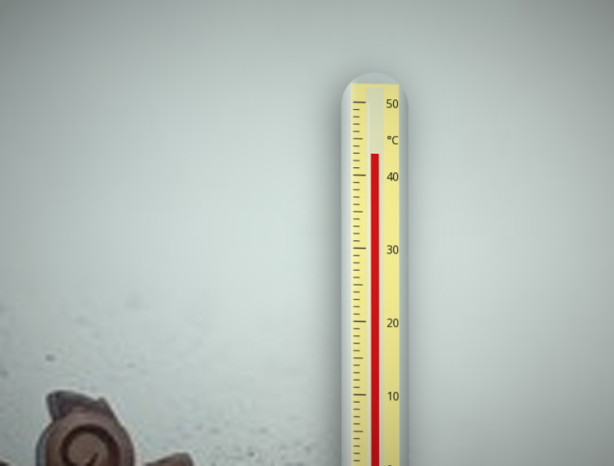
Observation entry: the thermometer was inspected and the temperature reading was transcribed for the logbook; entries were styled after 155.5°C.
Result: 43°C
